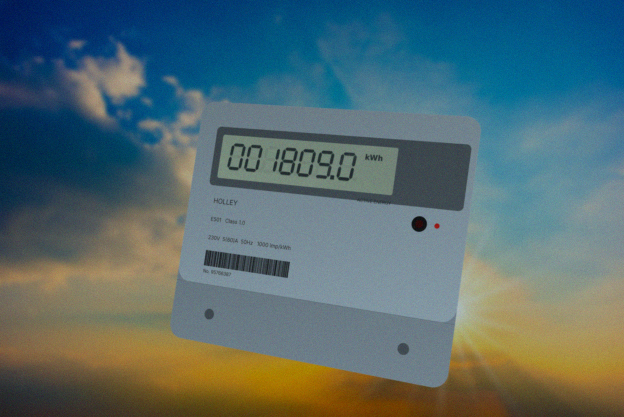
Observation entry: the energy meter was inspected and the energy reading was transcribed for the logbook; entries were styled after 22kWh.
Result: 1809.0kWh
